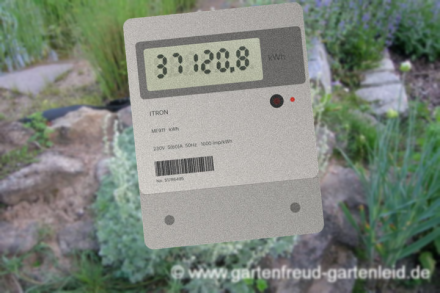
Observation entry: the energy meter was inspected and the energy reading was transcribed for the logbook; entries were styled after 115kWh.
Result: 37120.8kWh
